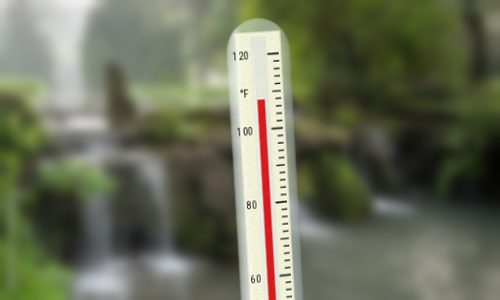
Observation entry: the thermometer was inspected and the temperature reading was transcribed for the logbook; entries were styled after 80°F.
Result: 108°F
